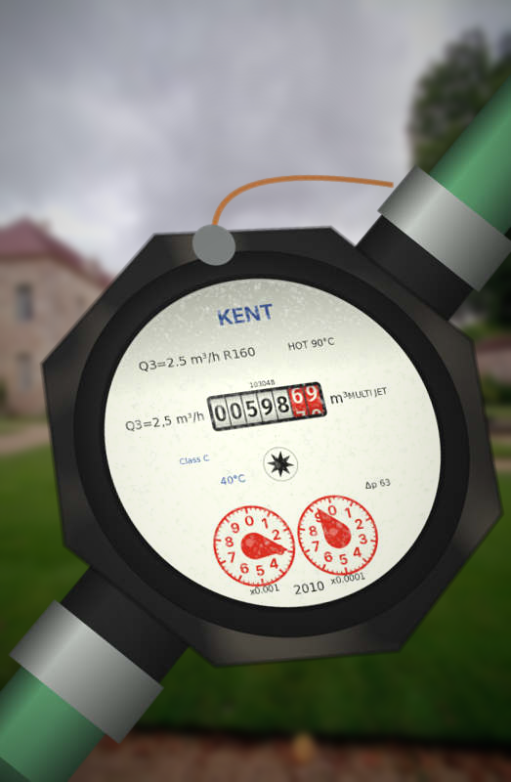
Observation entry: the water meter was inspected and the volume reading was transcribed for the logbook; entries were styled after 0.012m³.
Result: 598.6929m³
